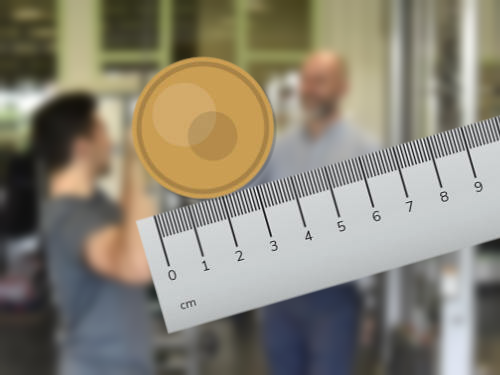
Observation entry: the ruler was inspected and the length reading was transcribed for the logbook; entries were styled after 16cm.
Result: 4cm
